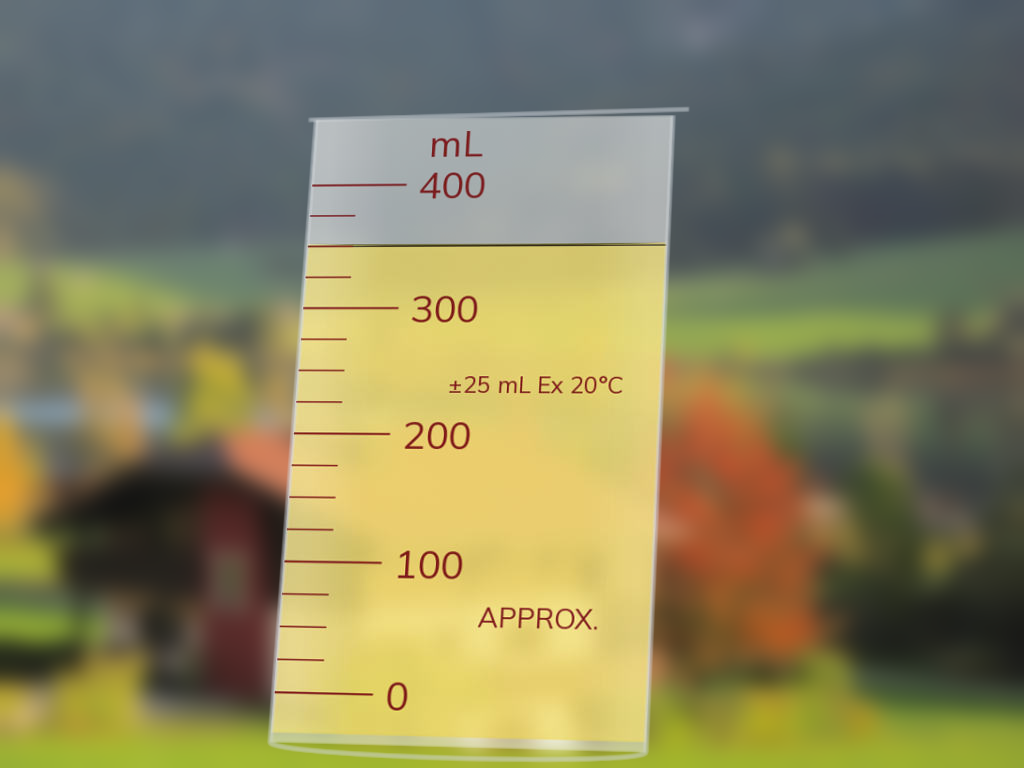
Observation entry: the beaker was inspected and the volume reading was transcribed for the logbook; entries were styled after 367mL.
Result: 350mL
